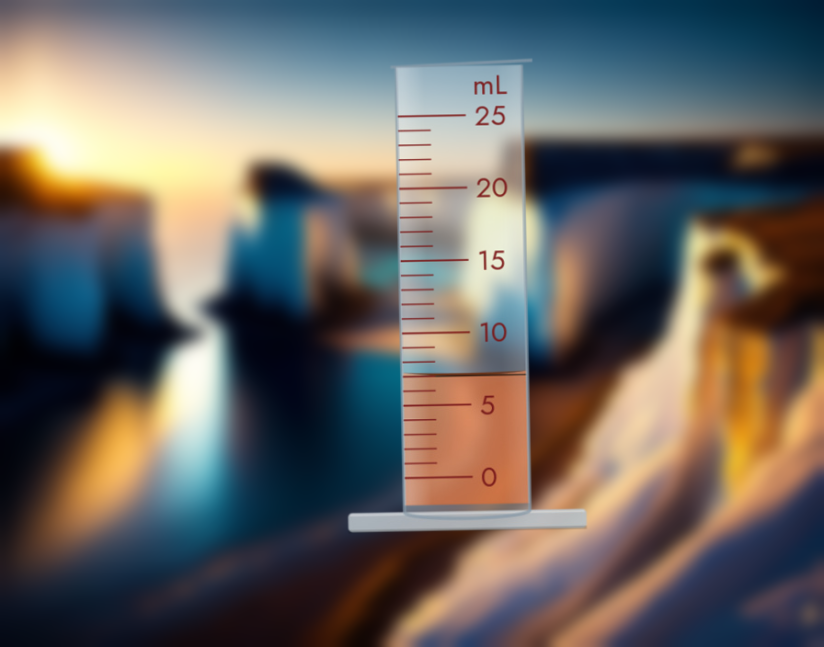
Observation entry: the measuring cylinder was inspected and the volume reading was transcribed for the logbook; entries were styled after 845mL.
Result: 7mL
